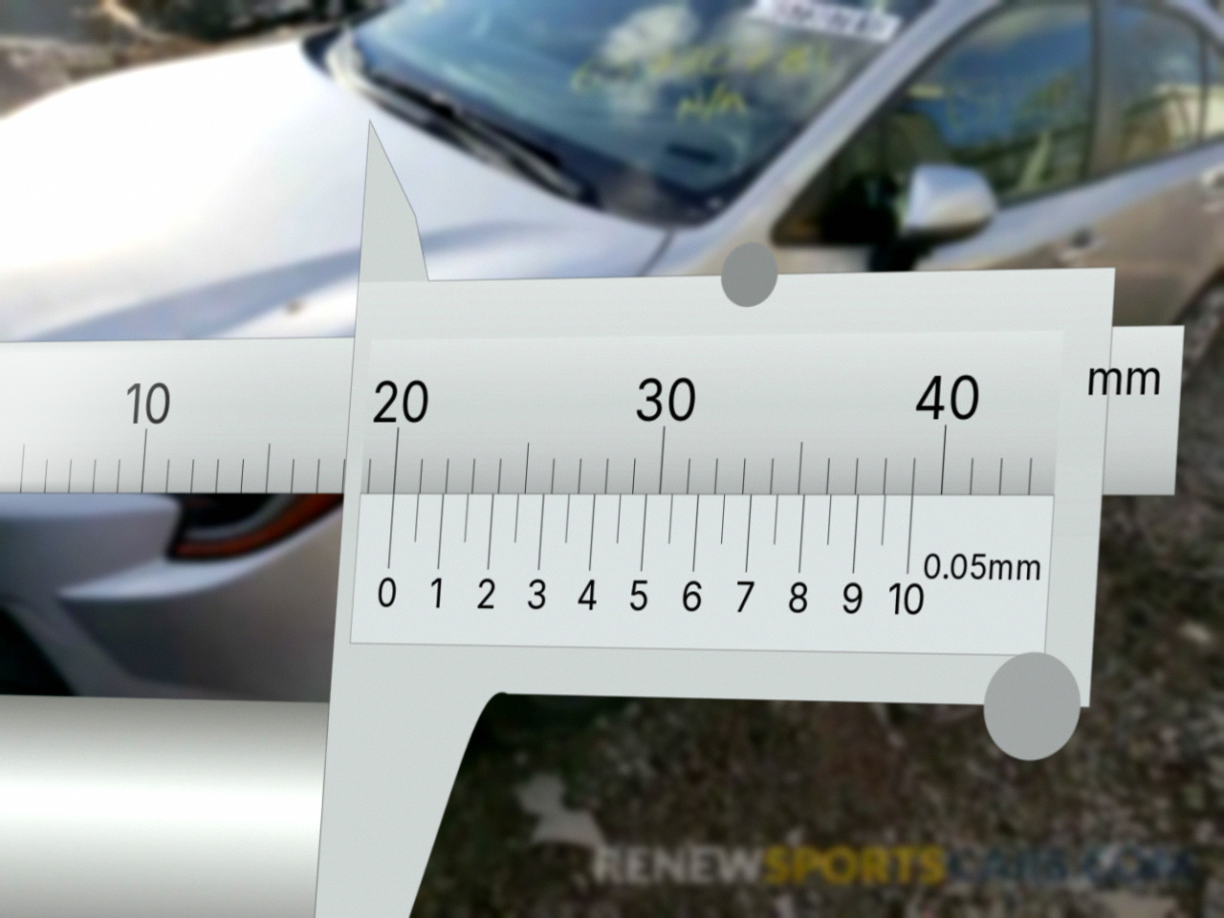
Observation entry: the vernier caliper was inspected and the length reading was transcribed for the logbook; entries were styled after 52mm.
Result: 20.00mm
